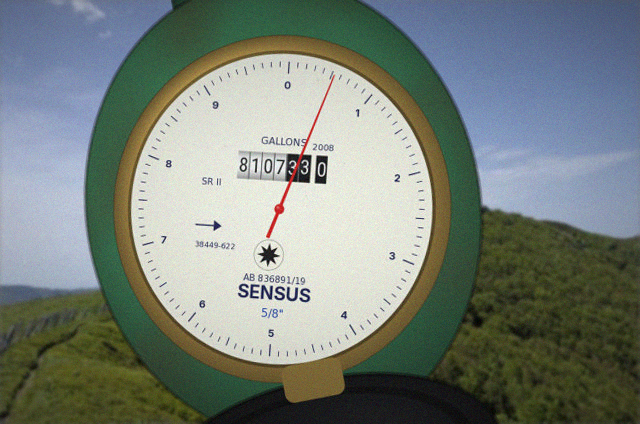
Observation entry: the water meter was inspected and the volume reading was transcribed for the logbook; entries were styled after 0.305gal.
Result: 8107330.5gal
